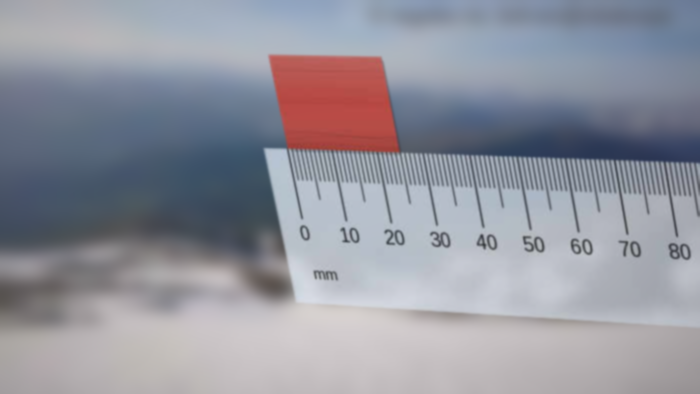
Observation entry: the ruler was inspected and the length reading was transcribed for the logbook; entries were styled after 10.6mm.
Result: 25mm
